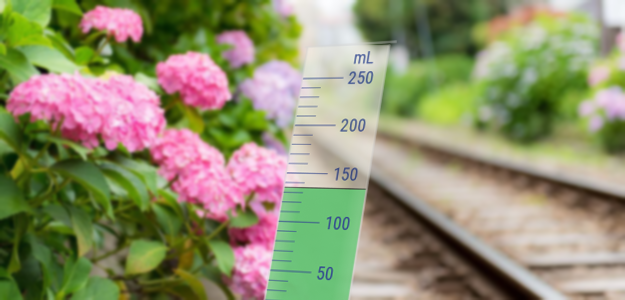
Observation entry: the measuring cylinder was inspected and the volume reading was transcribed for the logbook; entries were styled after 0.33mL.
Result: 135mL
